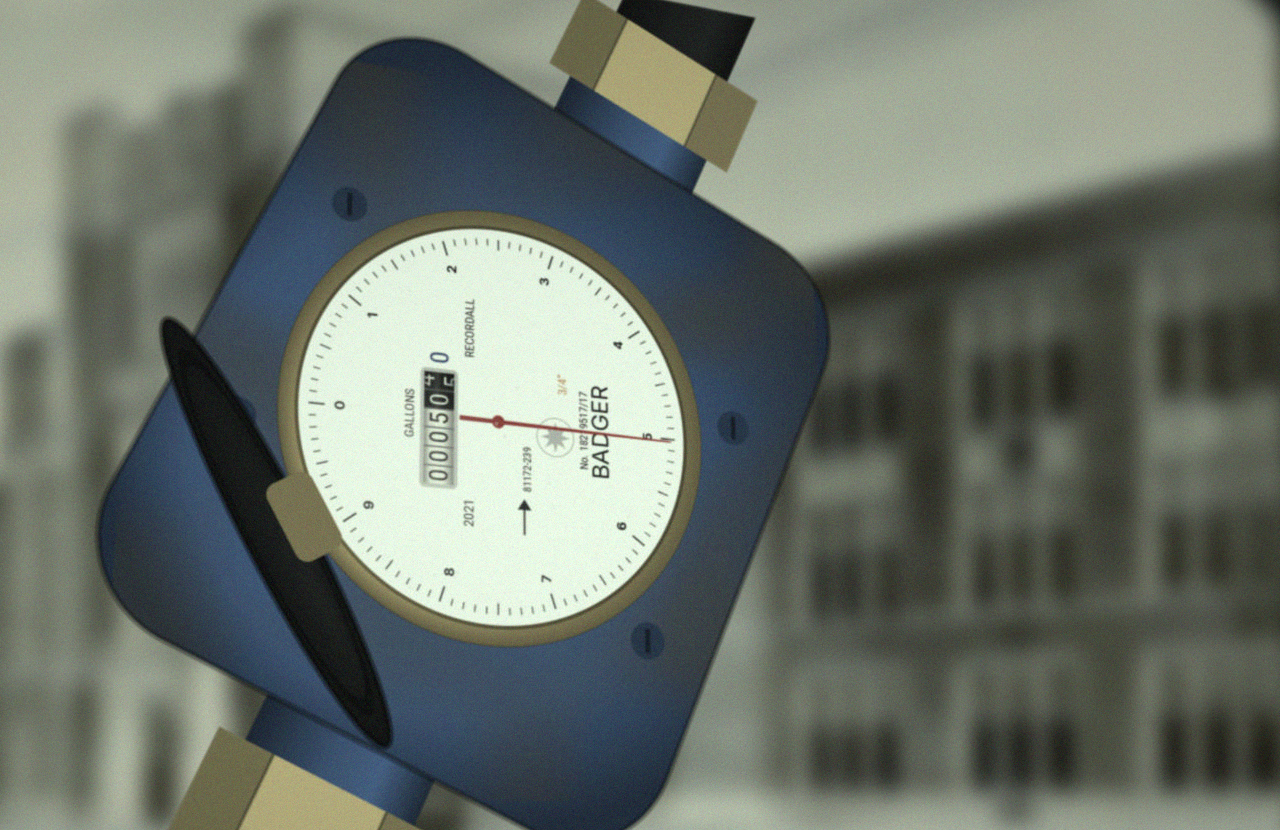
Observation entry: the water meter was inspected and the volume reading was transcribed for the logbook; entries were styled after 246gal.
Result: 5045.0gal
